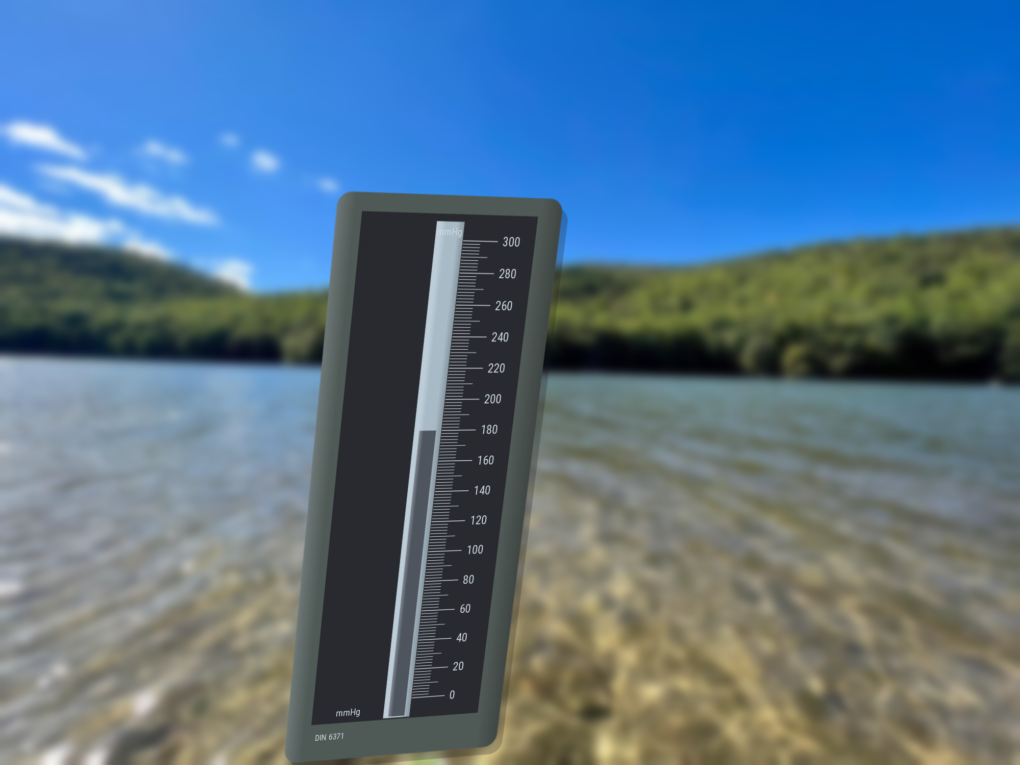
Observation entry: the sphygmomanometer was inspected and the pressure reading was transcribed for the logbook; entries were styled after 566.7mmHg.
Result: 180mmHg
